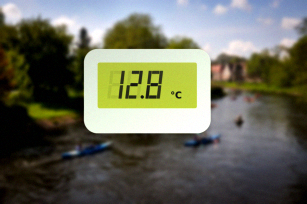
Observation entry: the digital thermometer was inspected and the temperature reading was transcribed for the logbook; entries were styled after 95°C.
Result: 12.8°C
